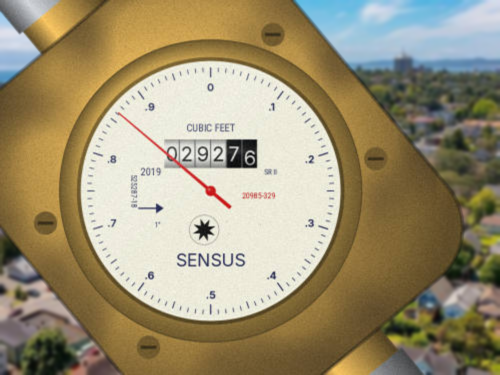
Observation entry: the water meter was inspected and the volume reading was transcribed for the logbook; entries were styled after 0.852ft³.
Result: 29275.86ft³
